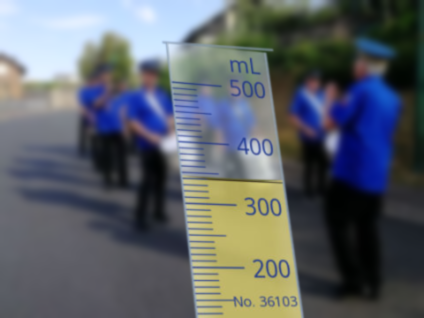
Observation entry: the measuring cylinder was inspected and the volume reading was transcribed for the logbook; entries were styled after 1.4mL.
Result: 340mL
